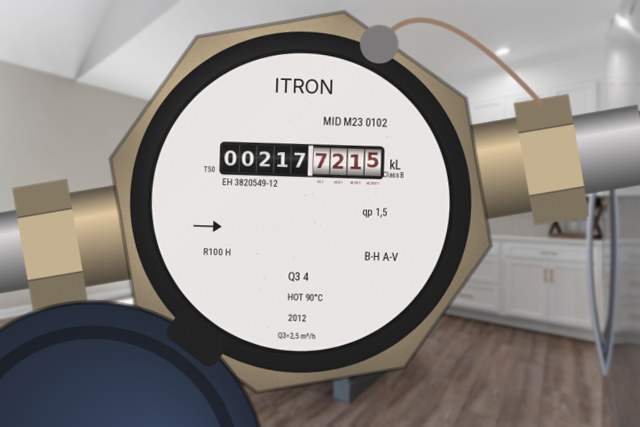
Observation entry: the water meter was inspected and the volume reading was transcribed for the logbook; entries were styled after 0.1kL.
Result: 217.7215kL
